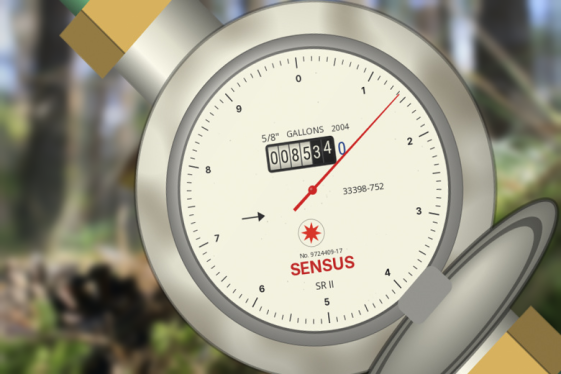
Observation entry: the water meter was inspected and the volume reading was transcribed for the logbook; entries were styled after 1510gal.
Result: 85341.4gal
